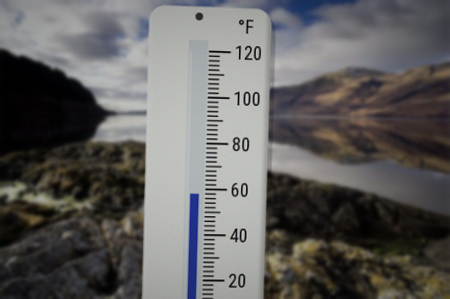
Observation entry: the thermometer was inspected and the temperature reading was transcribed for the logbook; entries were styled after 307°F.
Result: 58°F
